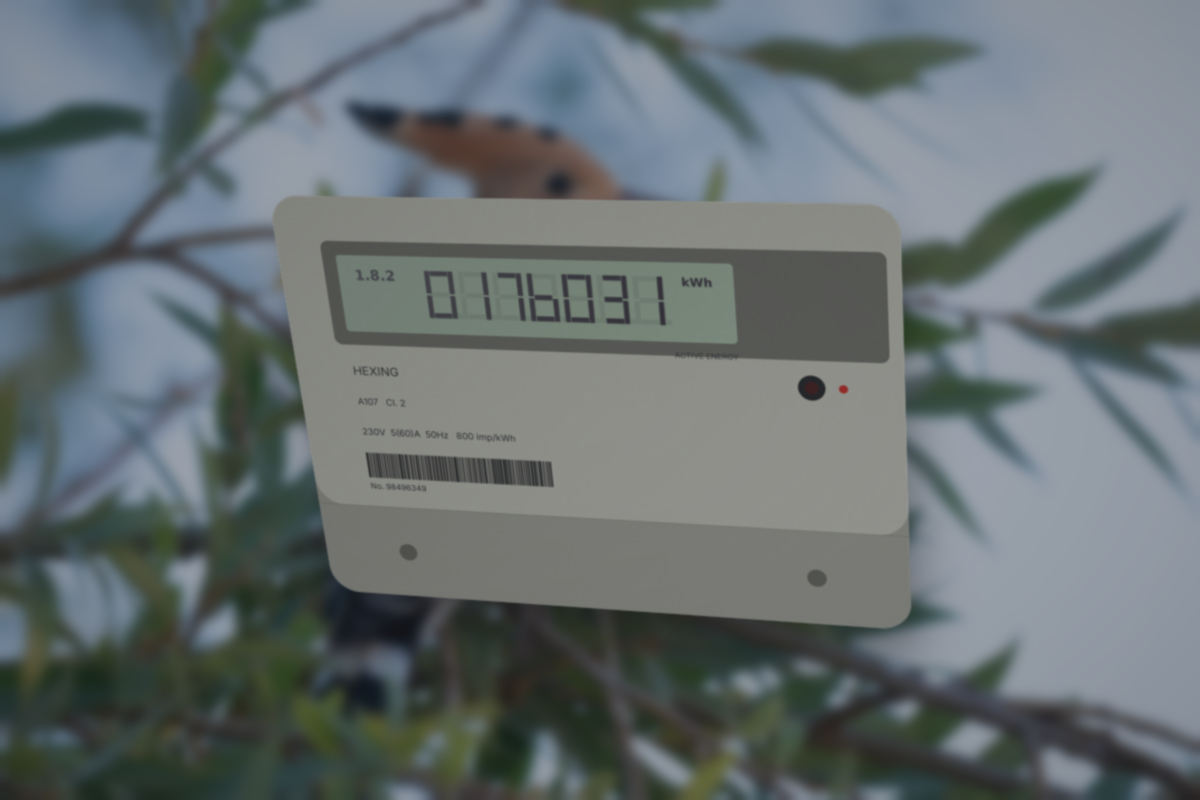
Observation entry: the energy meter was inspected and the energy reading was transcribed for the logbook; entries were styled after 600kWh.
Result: 176031kWh
